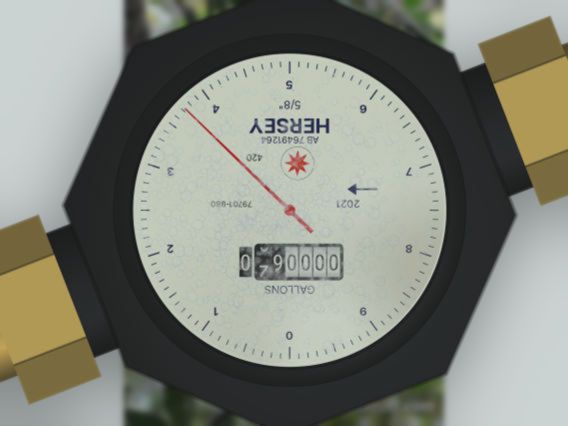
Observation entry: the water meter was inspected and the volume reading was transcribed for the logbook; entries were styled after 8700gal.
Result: 623.7gal
